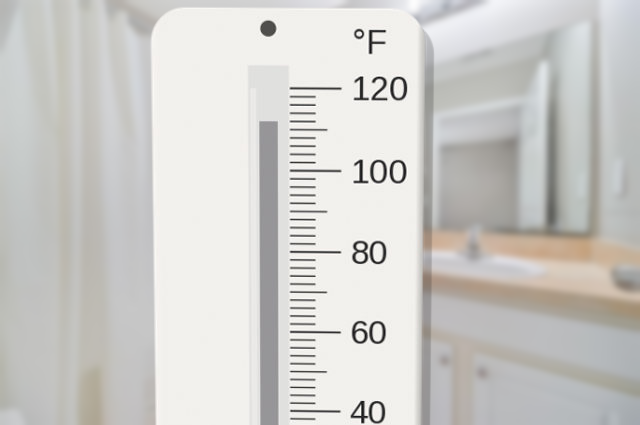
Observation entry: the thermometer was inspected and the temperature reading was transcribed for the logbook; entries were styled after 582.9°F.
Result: 112°F
